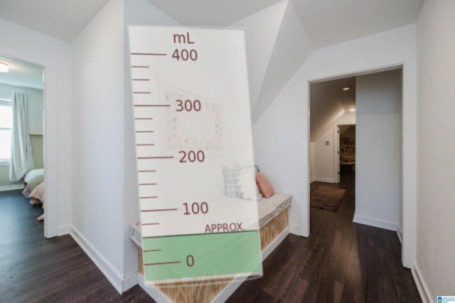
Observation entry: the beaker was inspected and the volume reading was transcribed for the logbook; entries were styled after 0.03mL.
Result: 50mL
